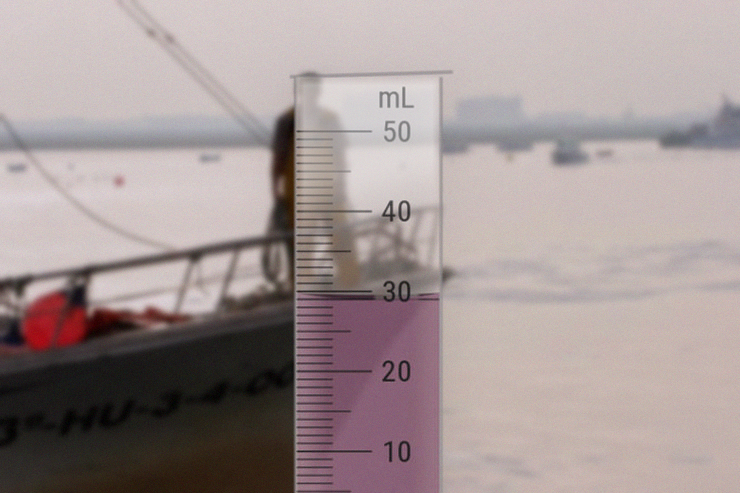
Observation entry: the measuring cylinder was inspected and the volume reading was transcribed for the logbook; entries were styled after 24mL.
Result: 29mL
